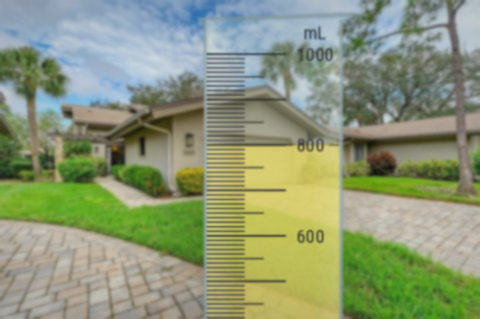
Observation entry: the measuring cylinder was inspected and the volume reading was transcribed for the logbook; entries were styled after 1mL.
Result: 800mL
